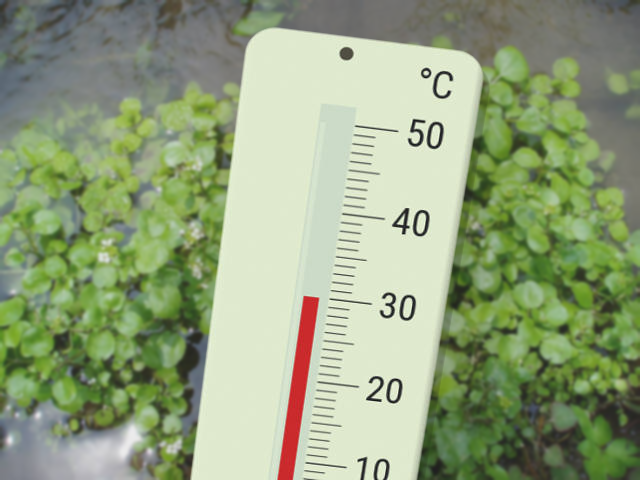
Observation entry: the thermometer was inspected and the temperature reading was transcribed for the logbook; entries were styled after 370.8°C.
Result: 30°C
